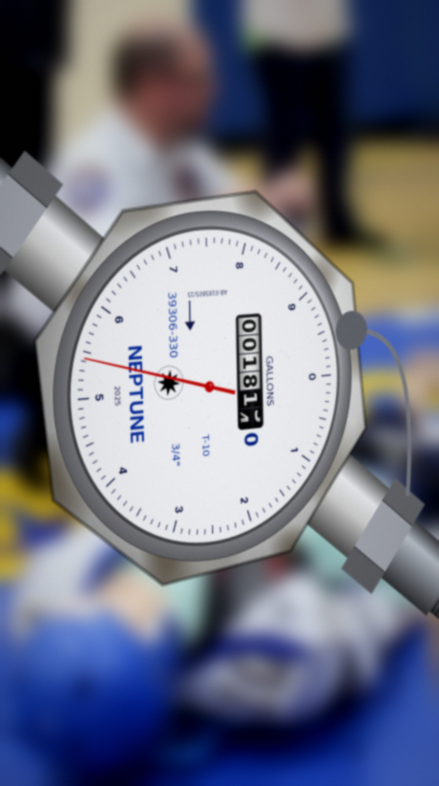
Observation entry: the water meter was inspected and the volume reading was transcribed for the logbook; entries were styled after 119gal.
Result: 18135.4gal
